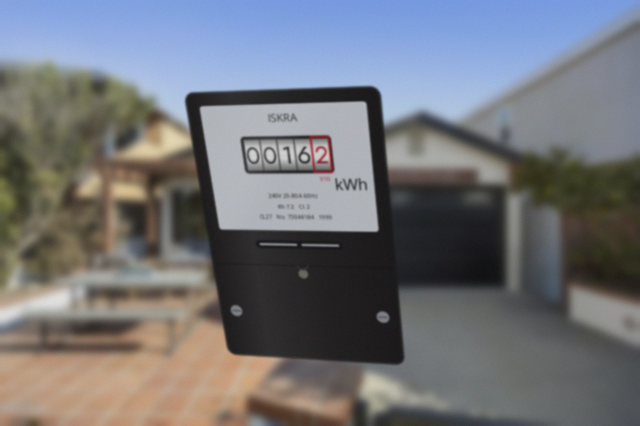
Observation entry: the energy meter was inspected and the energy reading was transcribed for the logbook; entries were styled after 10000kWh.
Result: 16.2kWh
